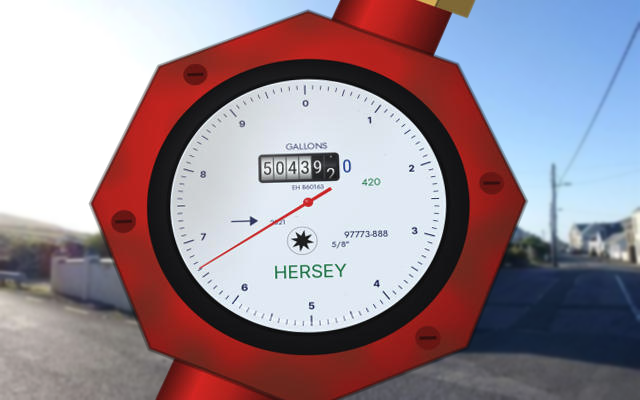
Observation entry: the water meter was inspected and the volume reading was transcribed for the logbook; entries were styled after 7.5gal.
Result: 5043916.6gal
